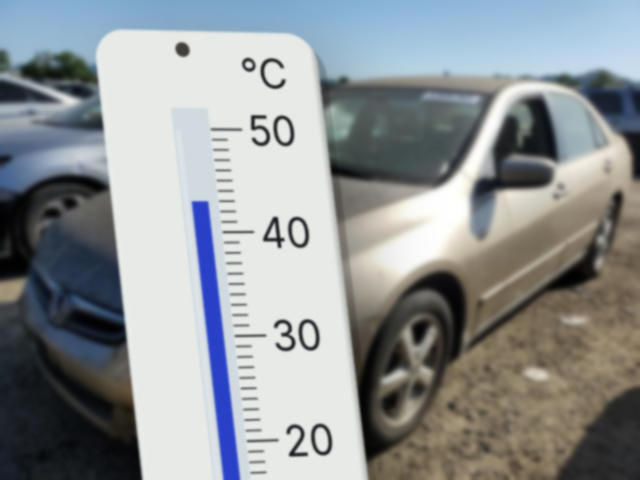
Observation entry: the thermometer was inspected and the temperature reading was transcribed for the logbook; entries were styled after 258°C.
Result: 43°C
